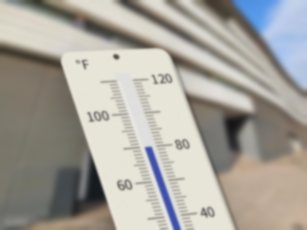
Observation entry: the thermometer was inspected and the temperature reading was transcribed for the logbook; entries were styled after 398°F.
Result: 80°F
